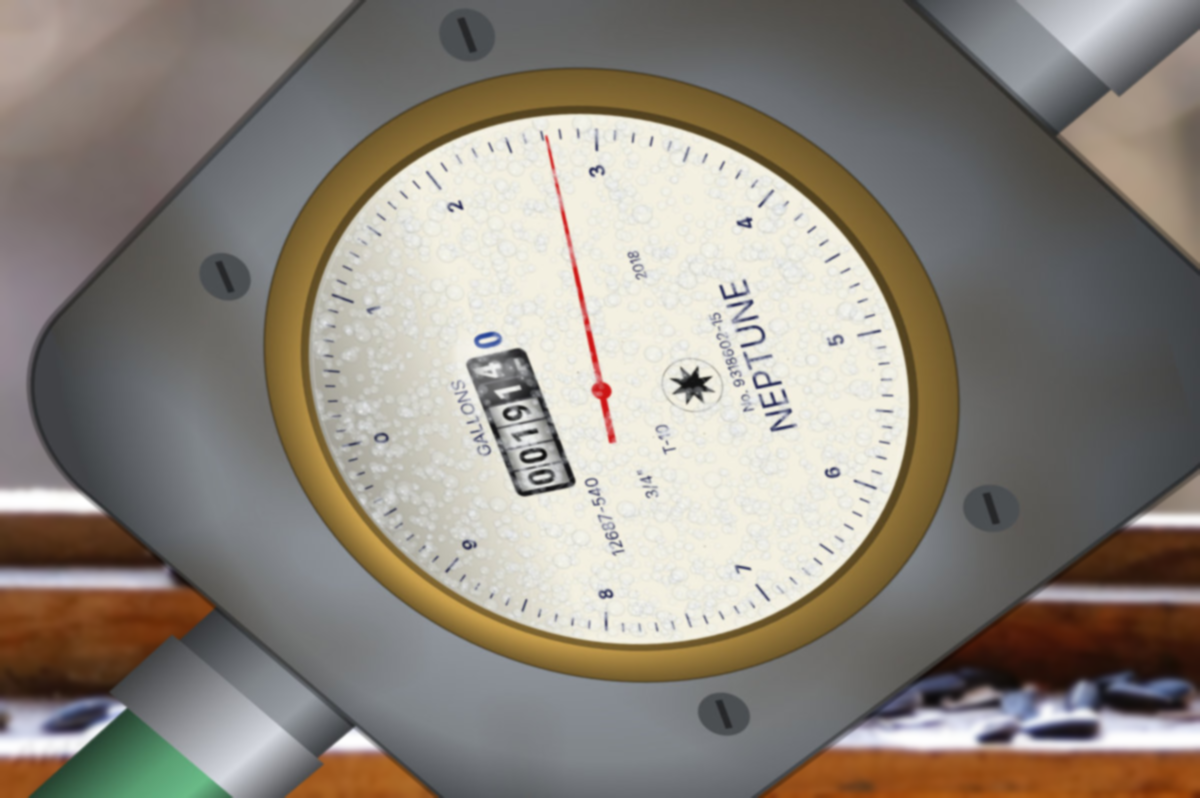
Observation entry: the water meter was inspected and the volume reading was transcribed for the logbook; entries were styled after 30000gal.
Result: 19142.7gal
